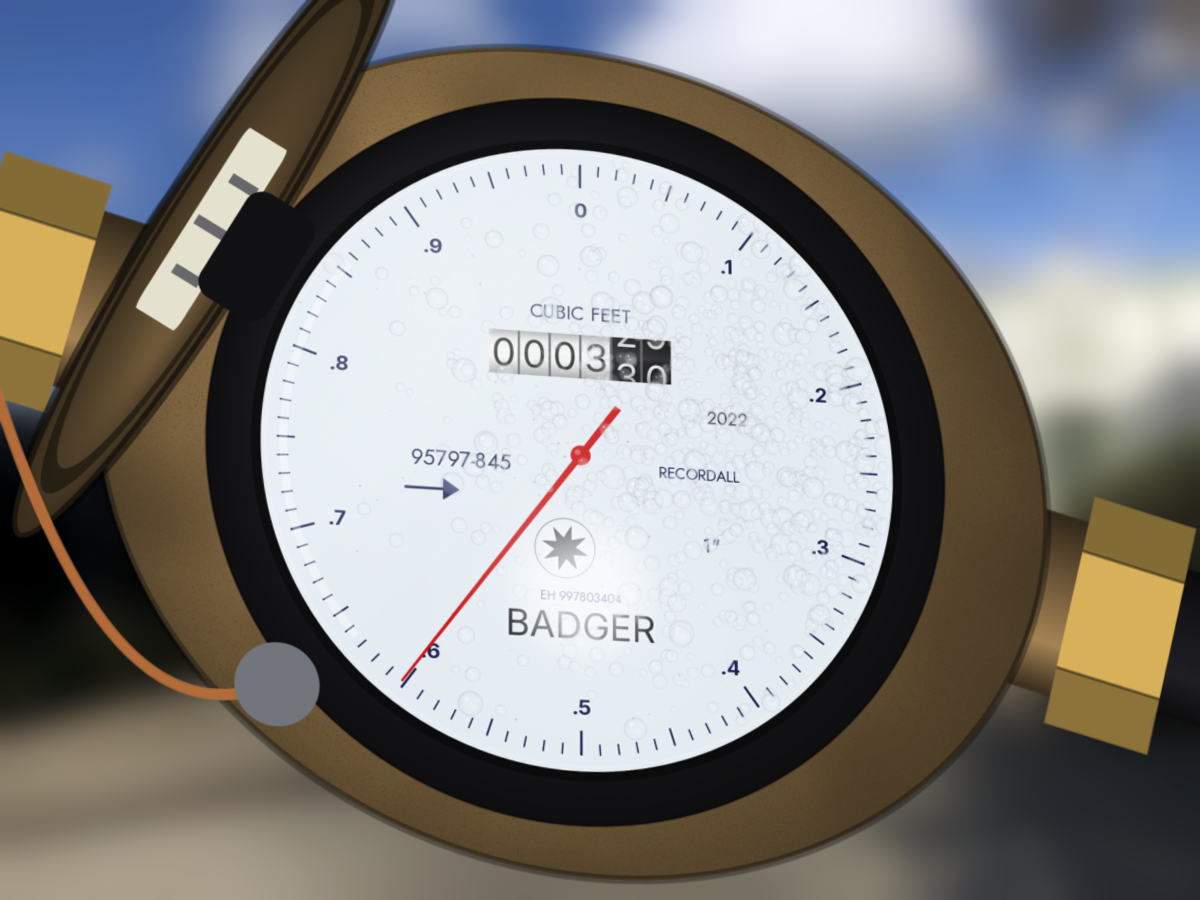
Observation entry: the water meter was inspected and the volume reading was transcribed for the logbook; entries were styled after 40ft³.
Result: 329.60ft³
